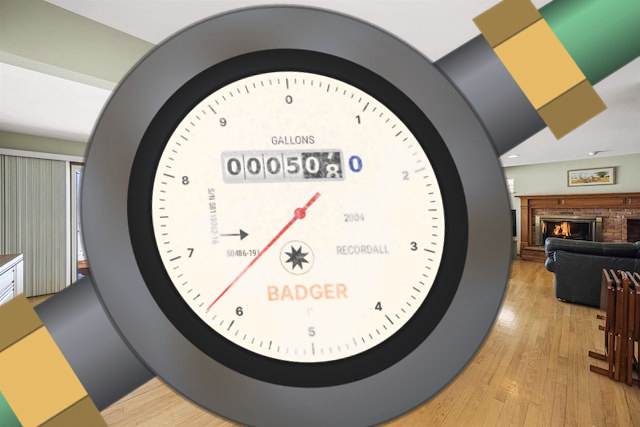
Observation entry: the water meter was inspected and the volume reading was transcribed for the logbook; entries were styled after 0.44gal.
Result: 5076.3gal
